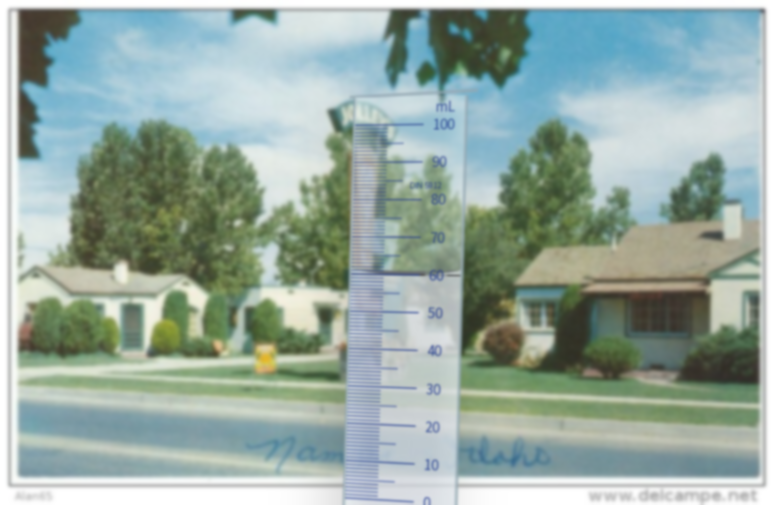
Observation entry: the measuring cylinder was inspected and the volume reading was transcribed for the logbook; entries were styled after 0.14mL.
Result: 60mL
